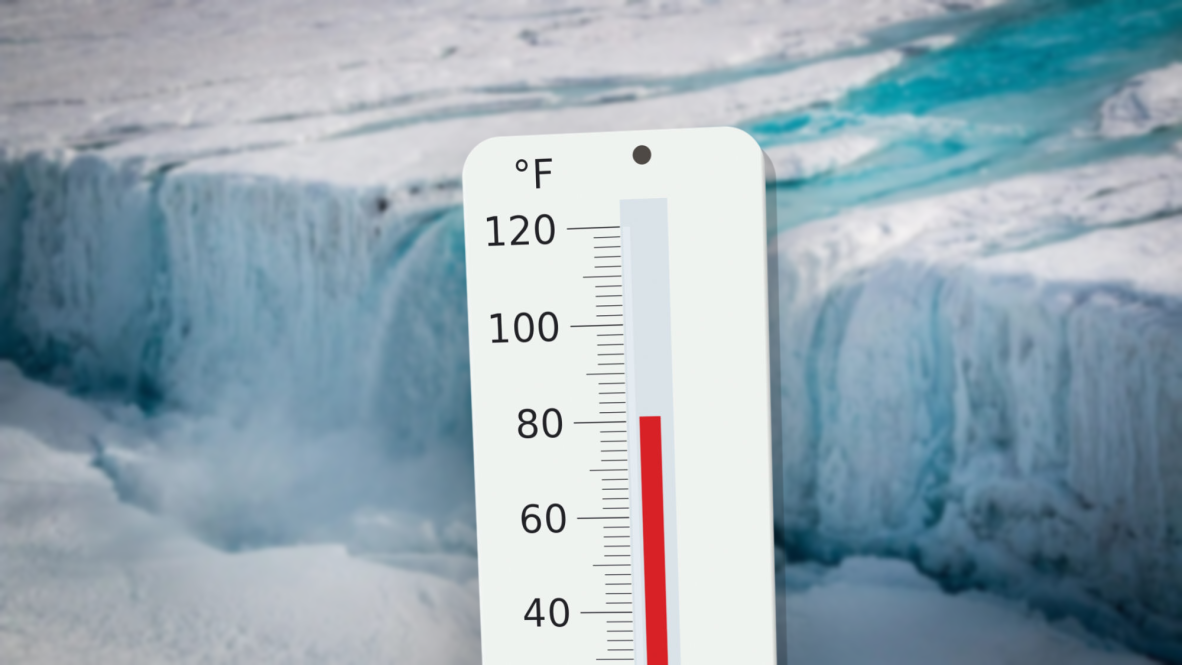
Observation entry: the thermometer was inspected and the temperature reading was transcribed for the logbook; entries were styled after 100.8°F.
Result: 81°F
